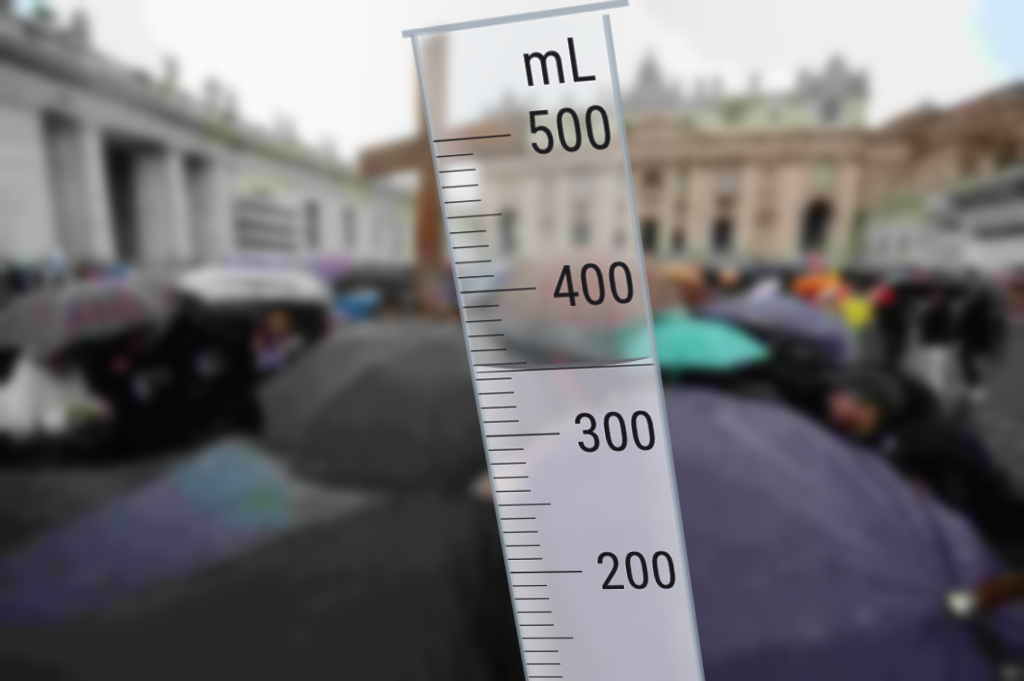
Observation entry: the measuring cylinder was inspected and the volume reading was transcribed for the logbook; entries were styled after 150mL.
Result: 345mL
